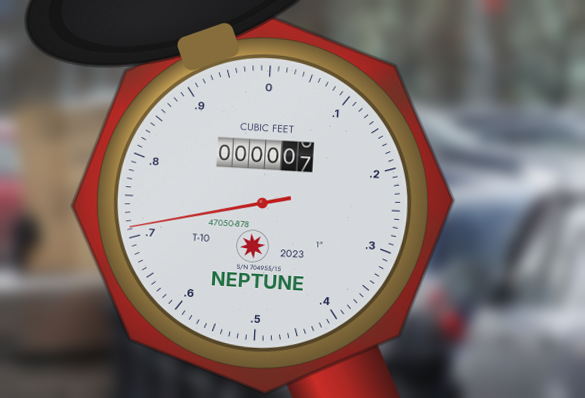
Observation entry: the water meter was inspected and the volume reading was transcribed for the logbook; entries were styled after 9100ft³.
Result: 6.71ft³
